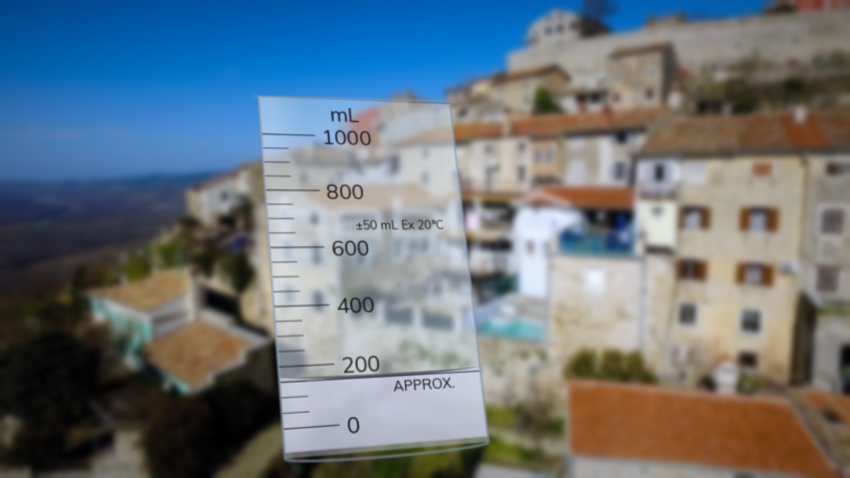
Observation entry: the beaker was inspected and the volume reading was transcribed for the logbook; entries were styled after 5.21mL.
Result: 150mL
